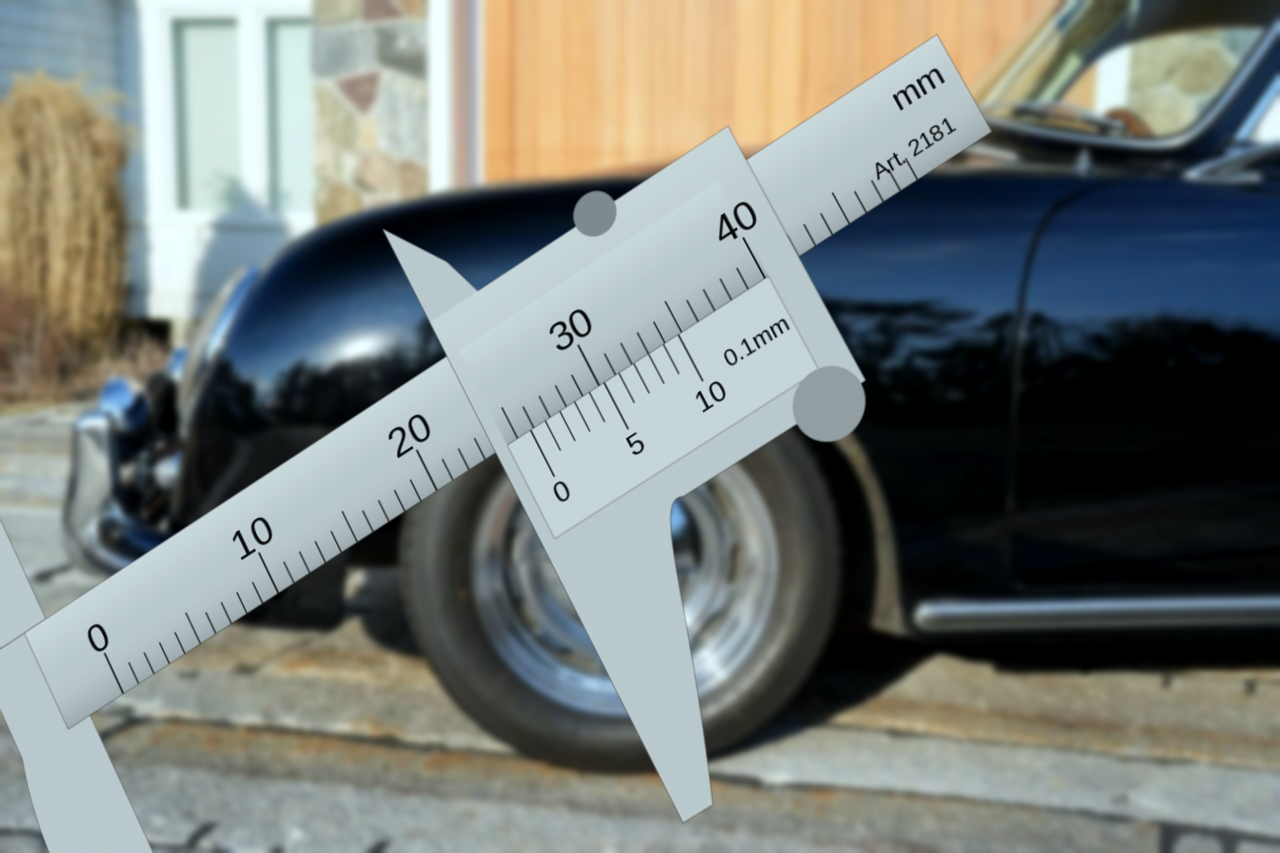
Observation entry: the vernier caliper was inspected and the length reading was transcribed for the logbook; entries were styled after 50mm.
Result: 25.8mm
